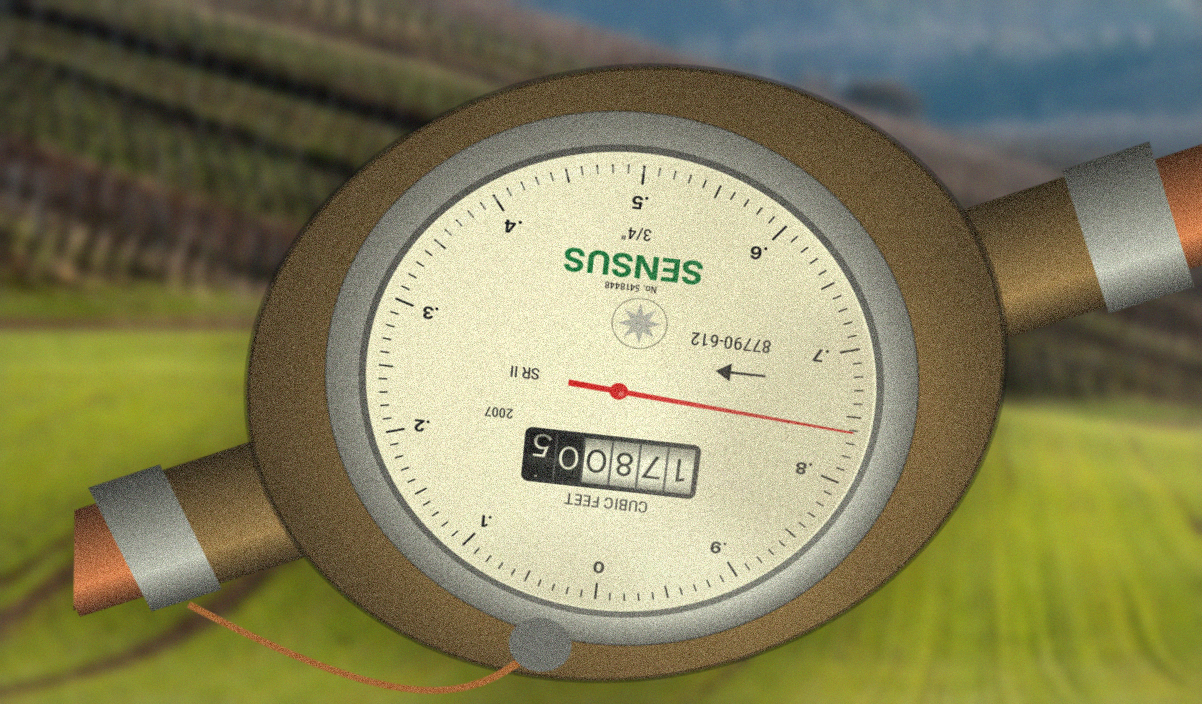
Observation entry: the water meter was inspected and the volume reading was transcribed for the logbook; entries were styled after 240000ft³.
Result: 178004.76ft³
